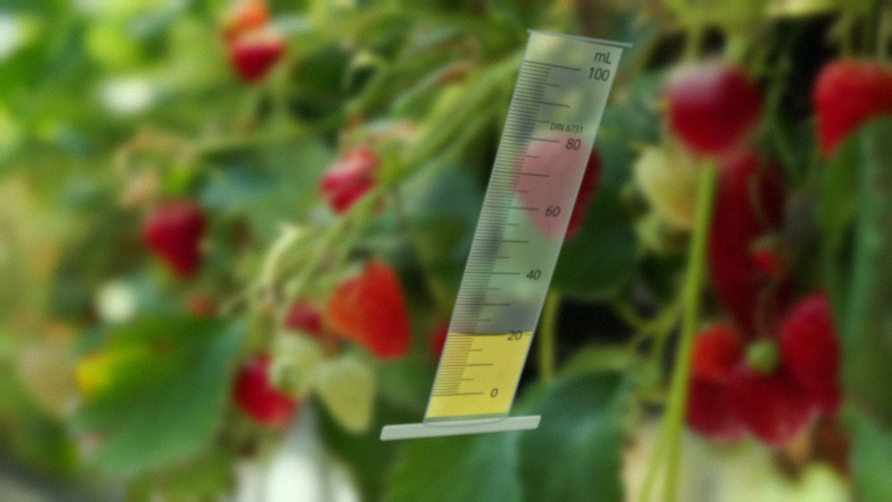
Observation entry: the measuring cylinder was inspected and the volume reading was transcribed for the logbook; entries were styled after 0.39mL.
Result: 20mL
